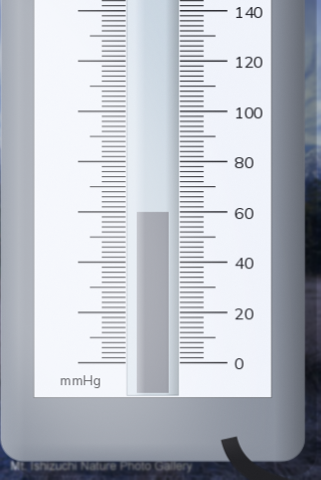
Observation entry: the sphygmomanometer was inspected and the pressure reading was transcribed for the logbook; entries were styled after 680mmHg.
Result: 60mmHg
